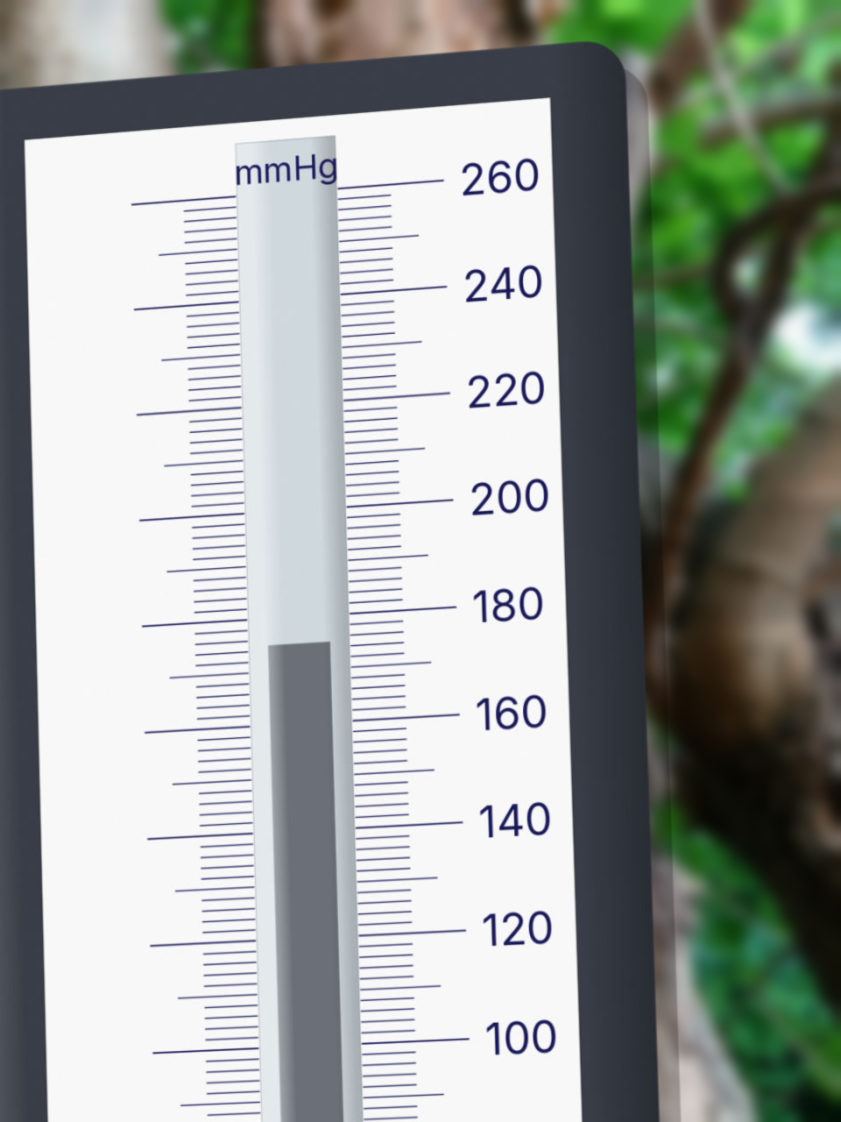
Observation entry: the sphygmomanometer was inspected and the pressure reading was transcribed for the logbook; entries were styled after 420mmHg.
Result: 175mmHg
